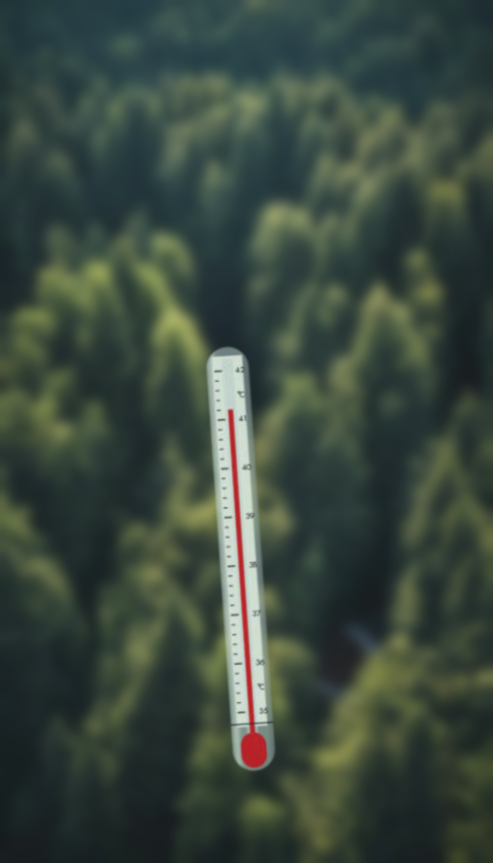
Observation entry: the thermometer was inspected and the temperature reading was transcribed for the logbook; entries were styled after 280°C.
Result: 41.2°C
